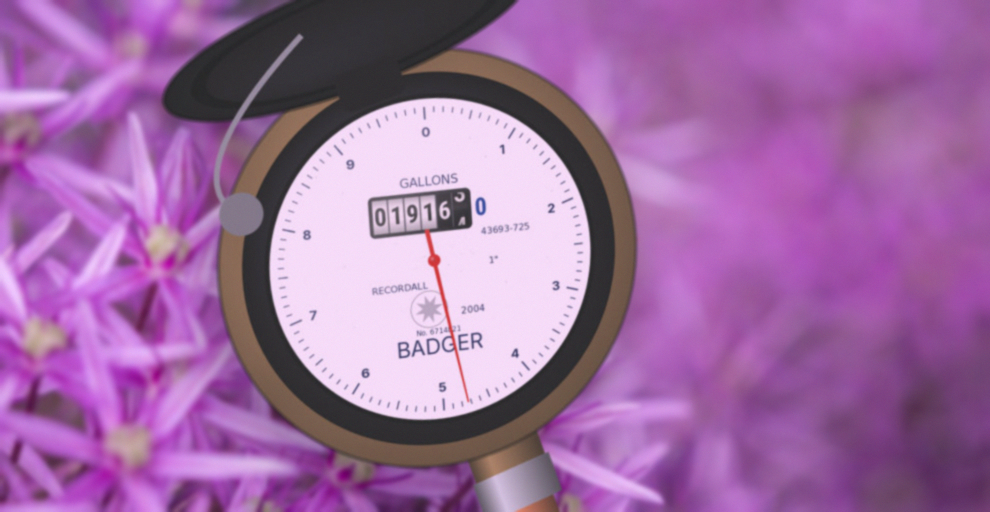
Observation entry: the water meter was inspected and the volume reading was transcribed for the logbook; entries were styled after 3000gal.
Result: 191634.7gal
